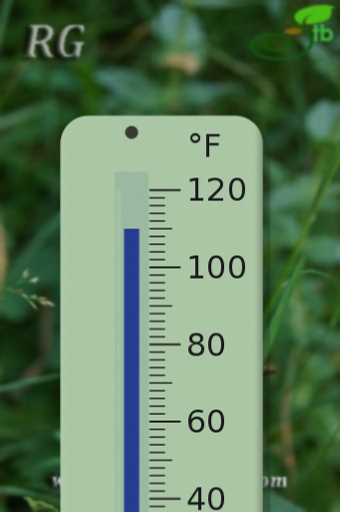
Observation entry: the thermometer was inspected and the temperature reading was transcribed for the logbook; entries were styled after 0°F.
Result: 110°F
